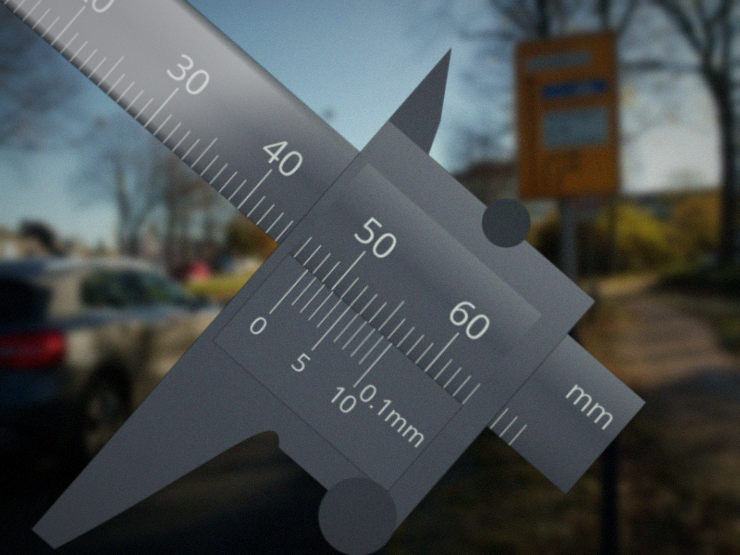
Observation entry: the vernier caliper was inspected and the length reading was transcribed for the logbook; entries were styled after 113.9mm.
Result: 47.5mm
